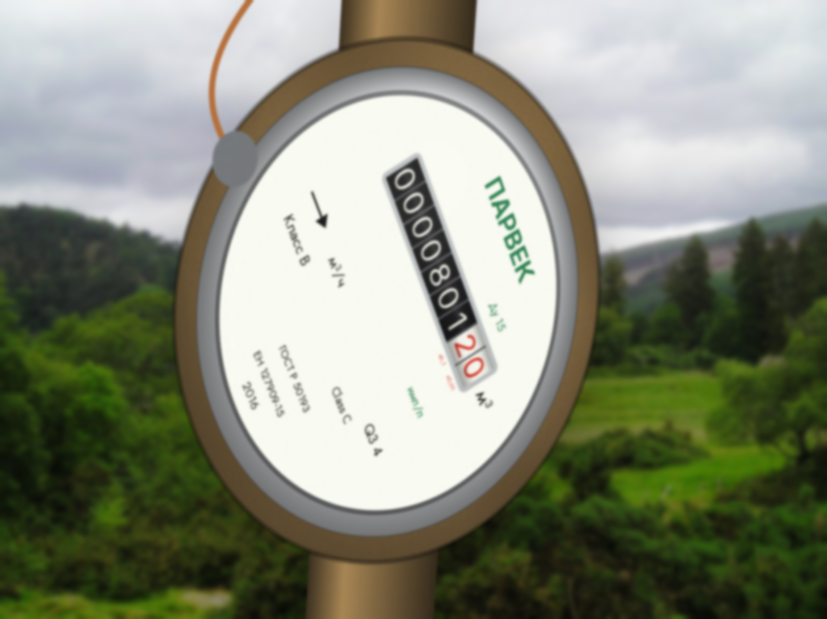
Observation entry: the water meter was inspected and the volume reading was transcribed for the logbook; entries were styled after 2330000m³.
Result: 801.20m³
